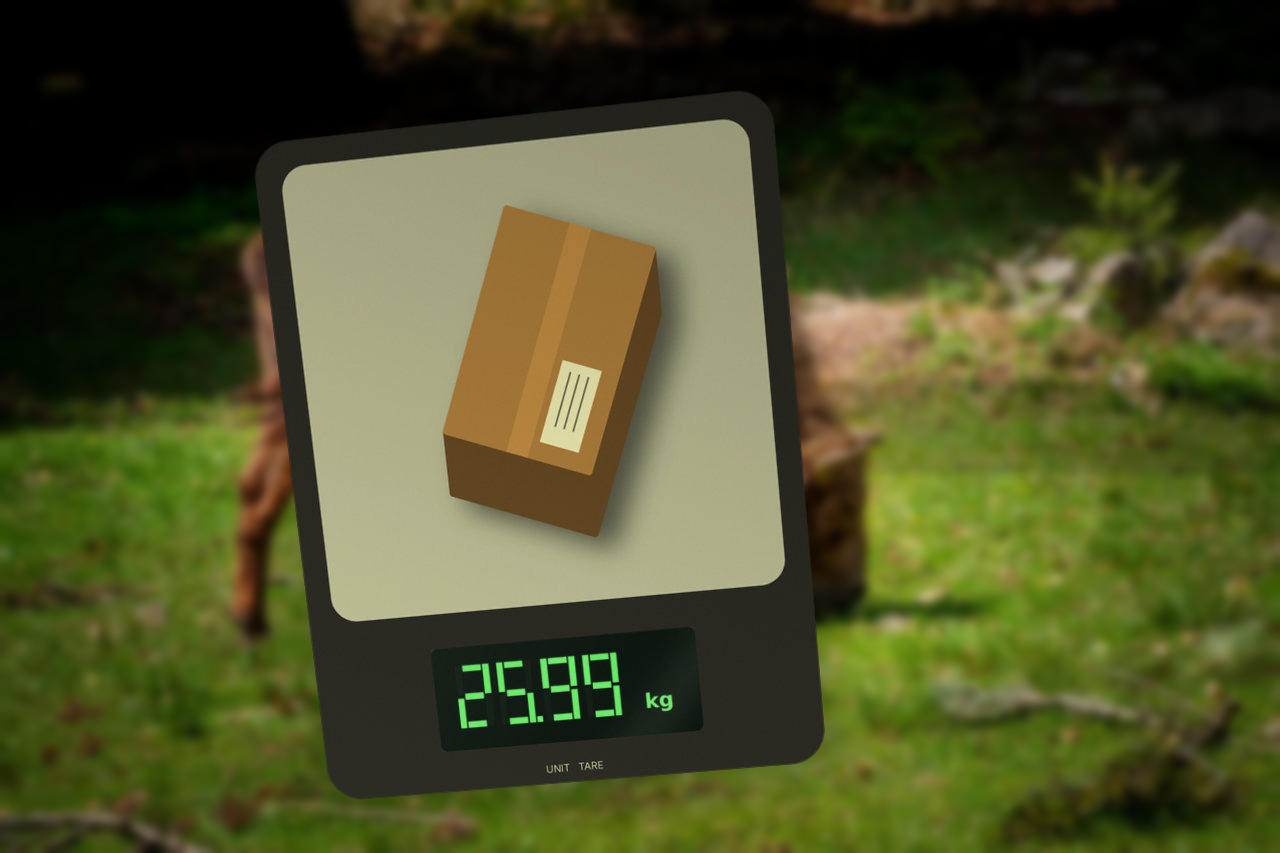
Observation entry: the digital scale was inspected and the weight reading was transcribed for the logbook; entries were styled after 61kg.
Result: 25.99kg
